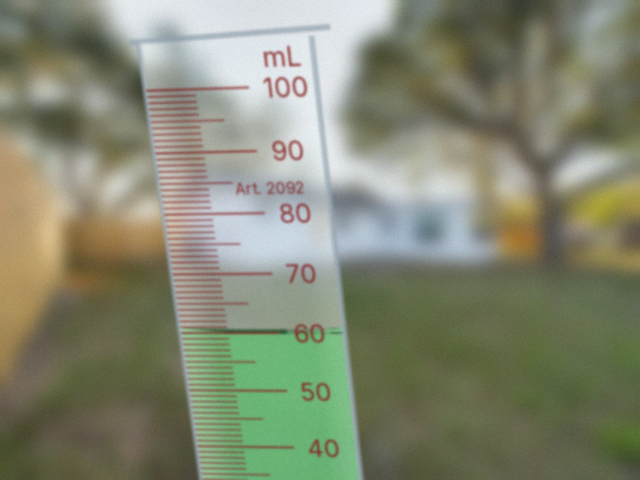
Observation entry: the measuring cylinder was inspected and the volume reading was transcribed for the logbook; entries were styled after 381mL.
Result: 60mL
